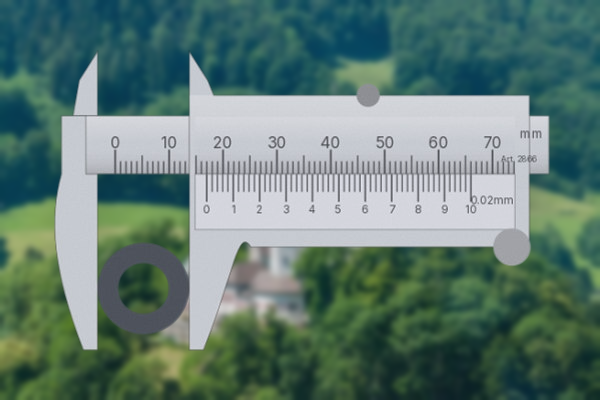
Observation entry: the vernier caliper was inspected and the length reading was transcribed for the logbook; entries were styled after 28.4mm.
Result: 17.0mm
